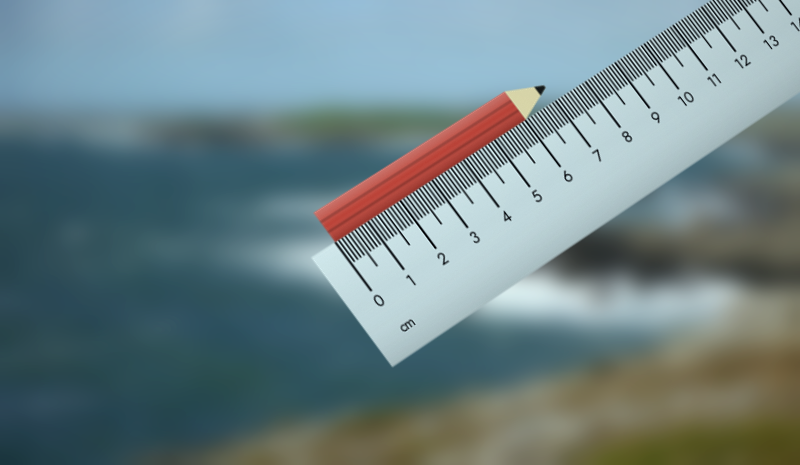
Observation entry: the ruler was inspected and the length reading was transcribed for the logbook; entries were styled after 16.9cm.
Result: 7cm
